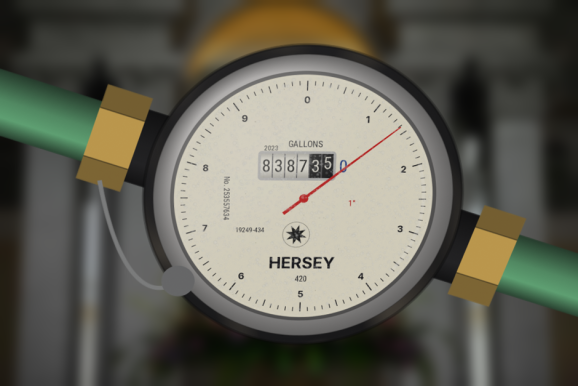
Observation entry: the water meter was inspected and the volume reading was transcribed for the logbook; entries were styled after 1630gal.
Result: 8387351.4gal
